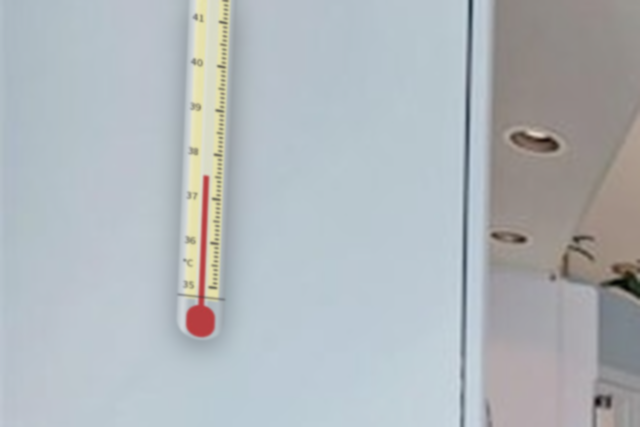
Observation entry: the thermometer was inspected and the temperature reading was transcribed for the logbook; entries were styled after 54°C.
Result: 37.5°C
